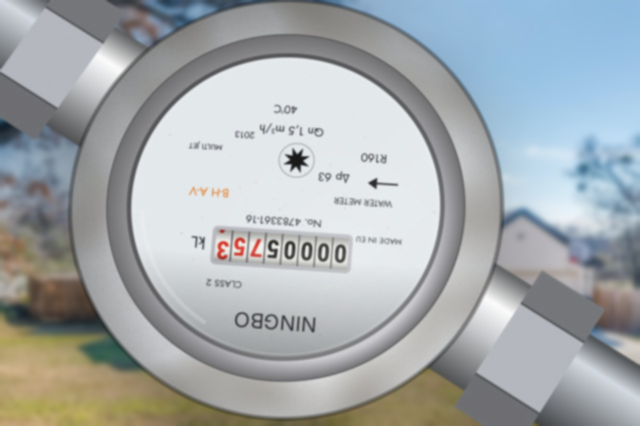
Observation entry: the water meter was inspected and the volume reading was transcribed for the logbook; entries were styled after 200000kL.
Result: 5.753kL
